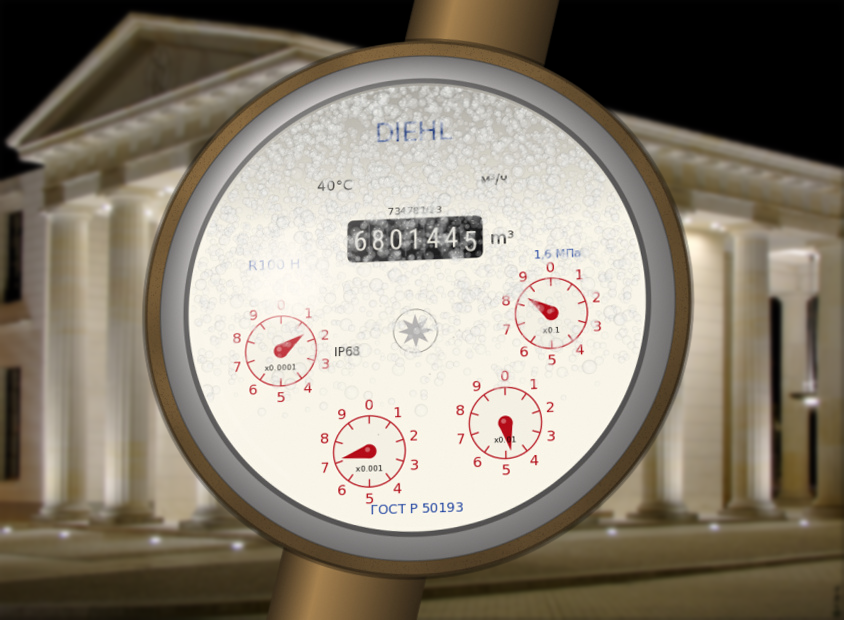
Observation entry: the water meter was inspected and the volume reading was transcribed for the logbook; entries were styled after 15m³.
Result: 6801444.8471m³
